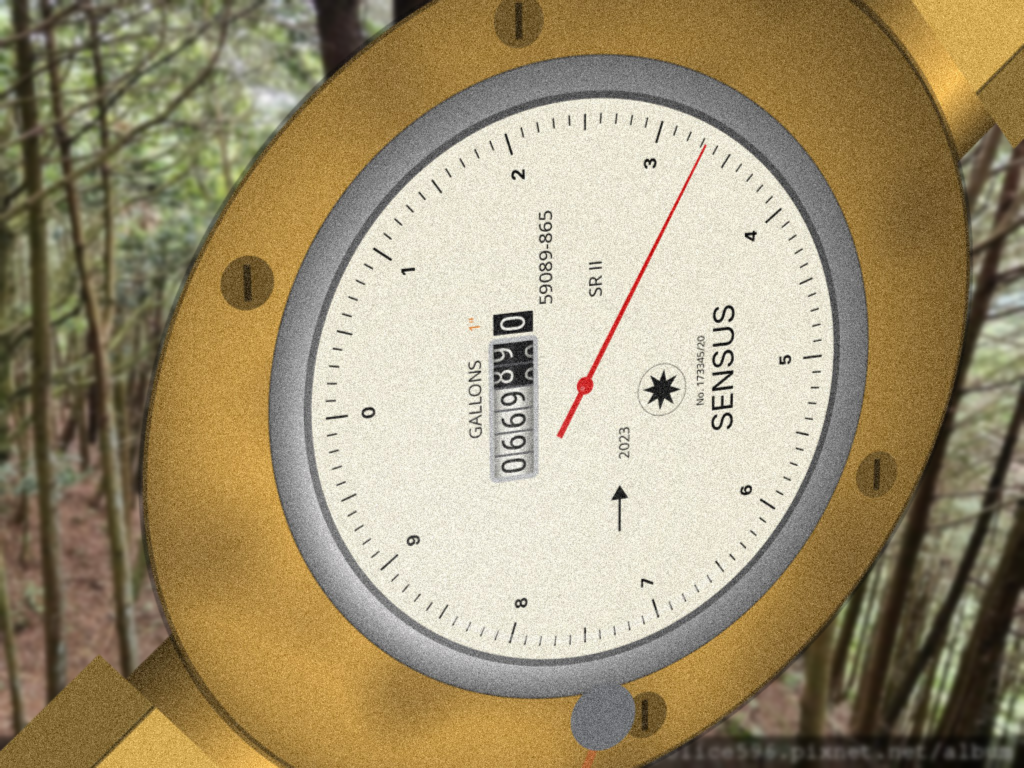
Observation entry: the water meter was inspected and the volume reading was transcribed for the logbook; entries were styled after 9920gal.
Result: 669893.3gal
